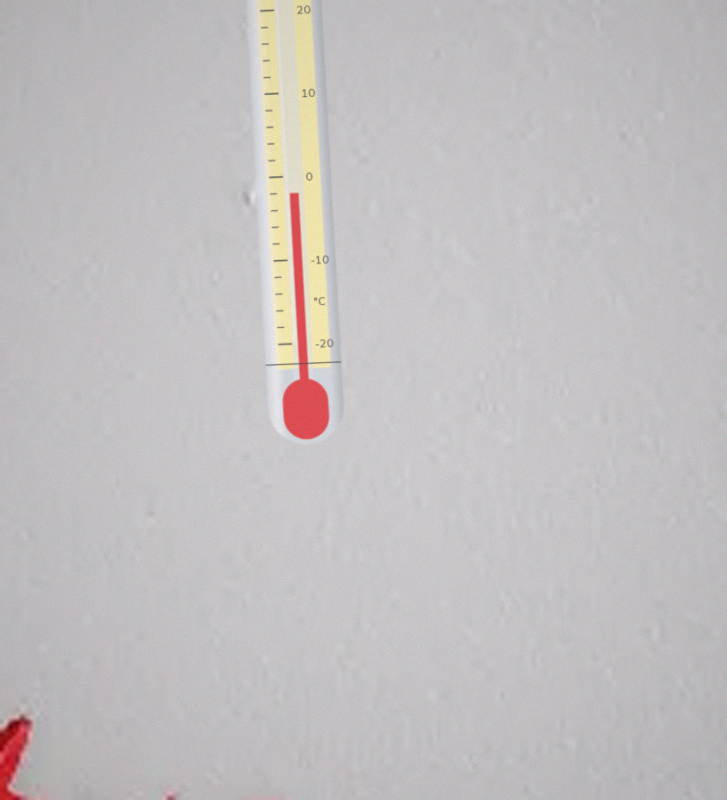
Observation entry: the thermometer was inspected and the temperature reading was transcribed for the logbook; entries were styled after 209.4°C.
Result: -2°C
